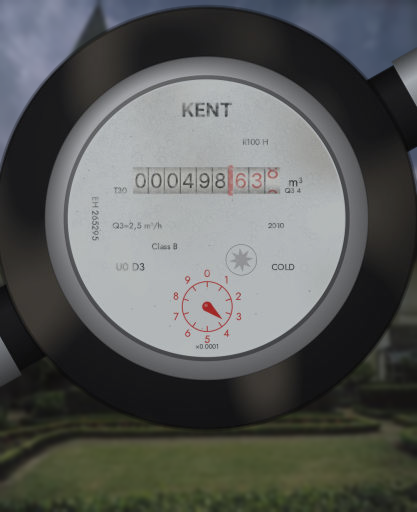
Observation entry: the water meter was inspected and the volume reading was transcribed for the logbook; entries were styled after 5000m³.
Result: 498.6383m³
